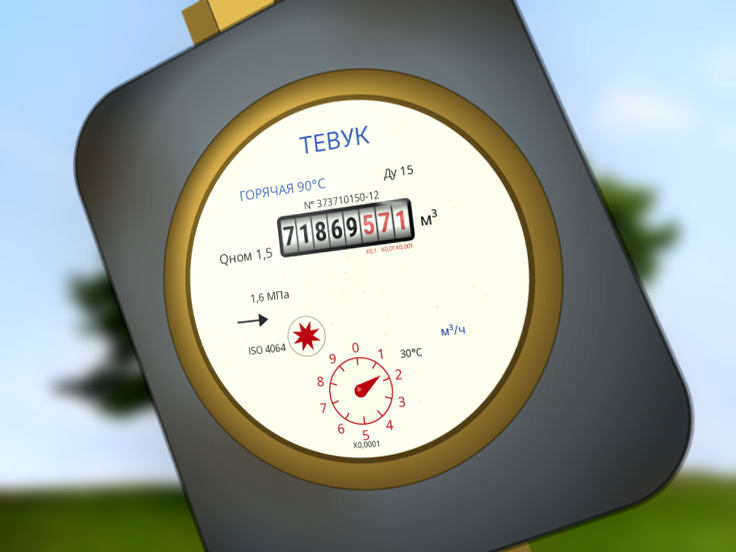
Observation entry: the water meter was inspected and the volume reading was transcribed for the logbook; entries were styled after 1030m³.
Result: 71869.5711m³
